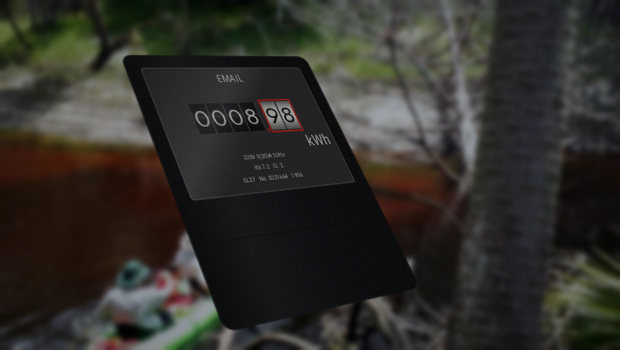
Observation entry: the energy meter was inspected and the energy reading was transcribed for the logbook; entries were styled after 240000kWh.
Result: 8.98kWh
